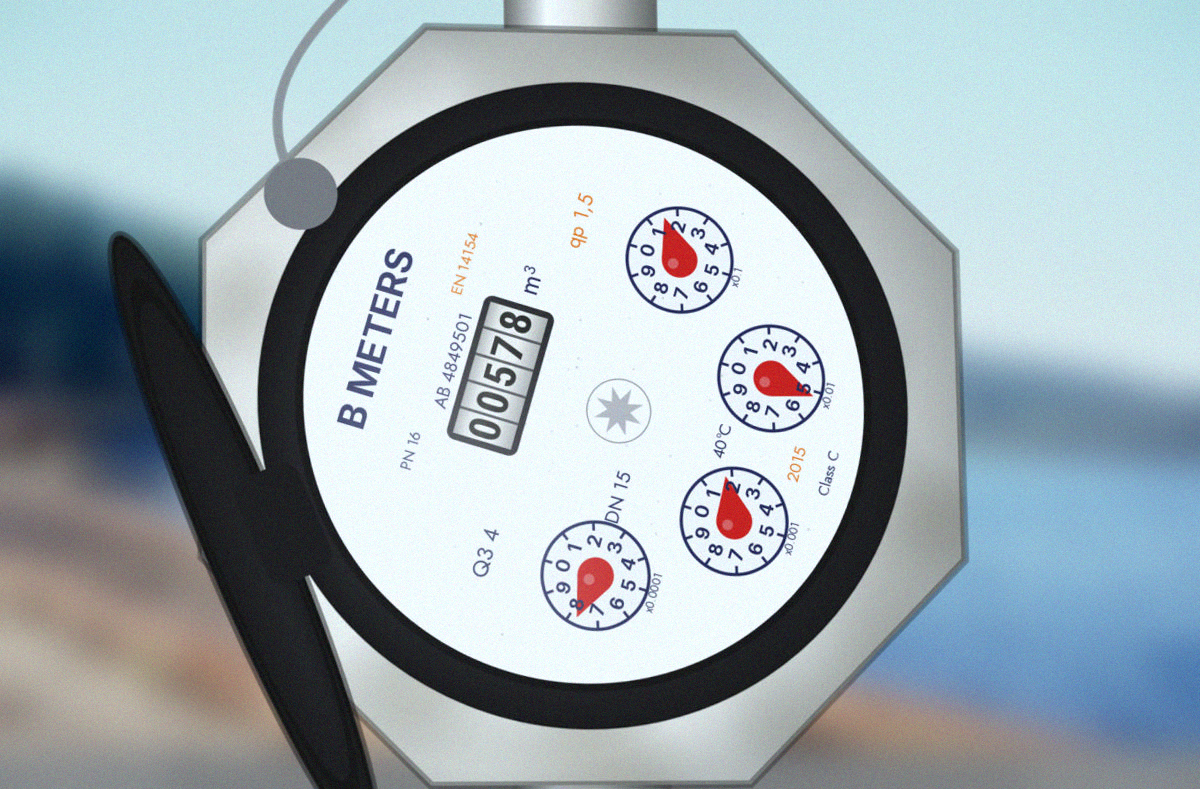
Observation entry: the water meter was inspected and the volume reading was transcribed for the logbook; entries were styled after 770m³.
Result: 578.1517m³
